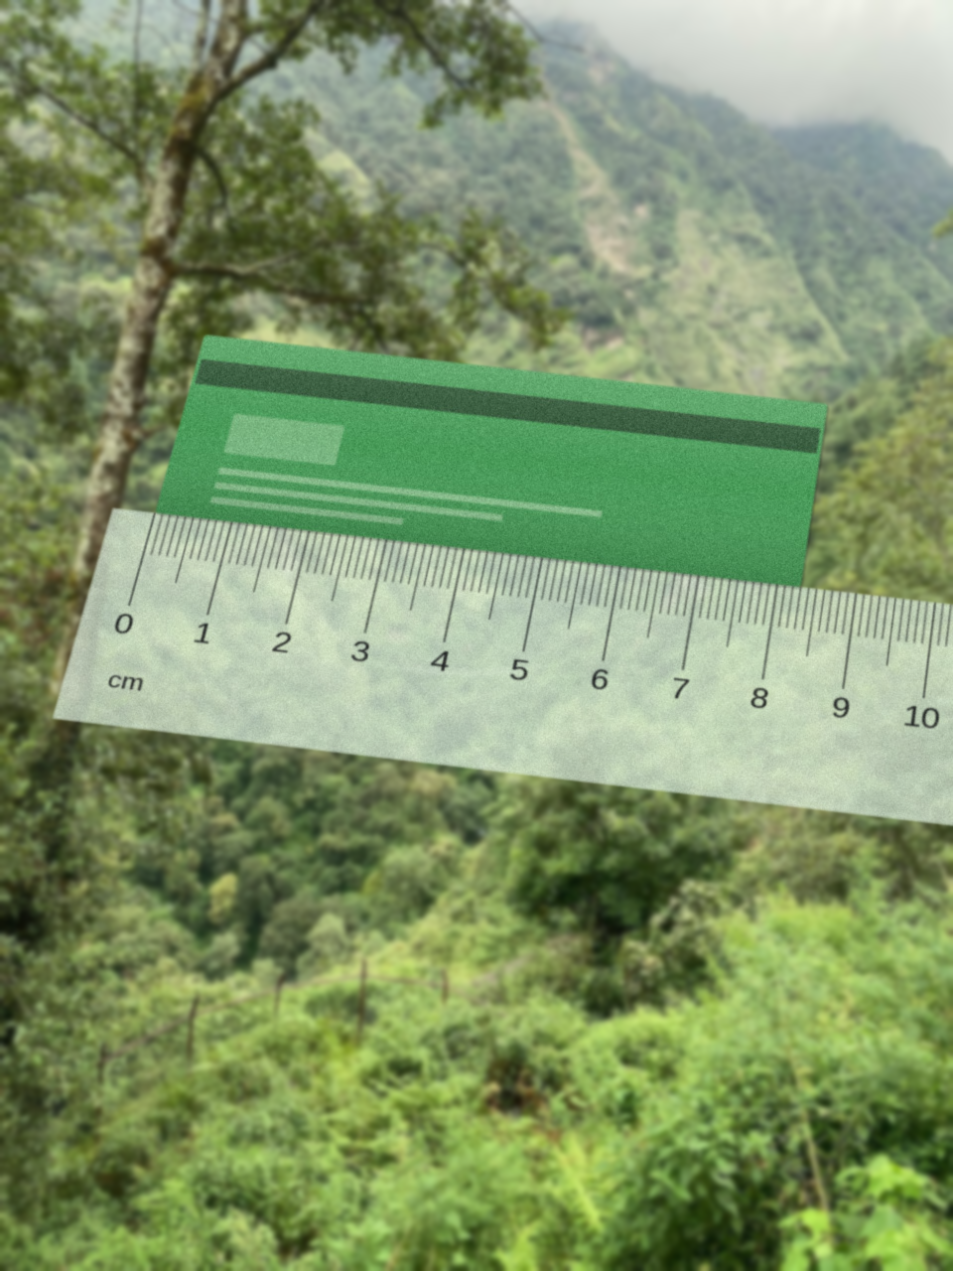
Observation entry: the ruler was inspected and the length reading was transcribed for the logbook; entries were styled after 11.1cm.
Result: 8.3cm
